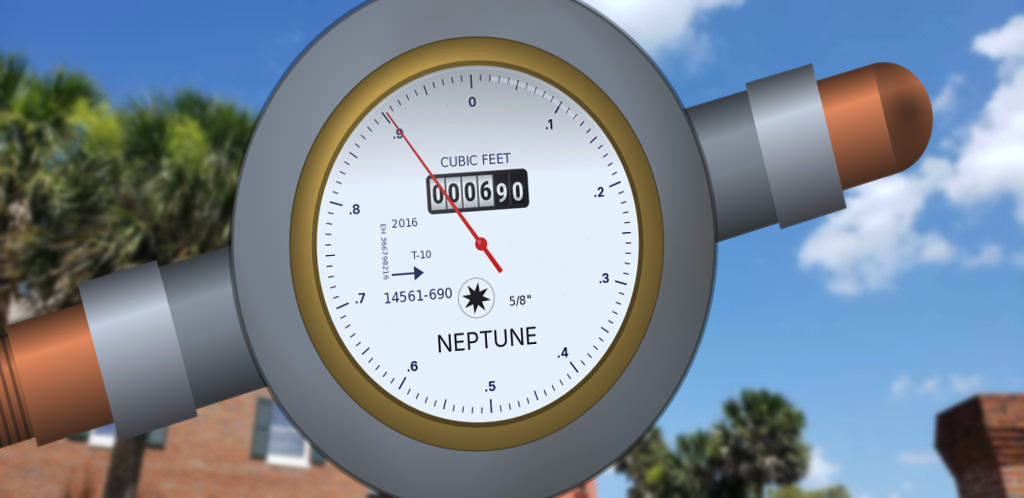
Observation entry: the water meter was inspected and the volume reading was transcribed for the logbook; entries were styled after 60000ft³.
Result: 689.90ft³
